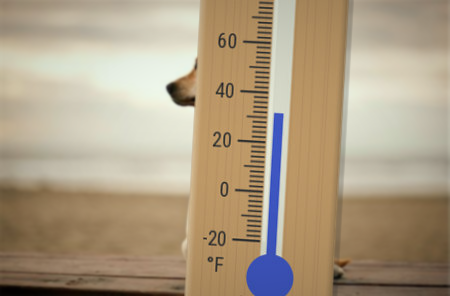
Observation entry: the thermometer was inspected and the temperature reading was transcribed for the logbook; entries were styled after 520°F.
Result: 32°F
